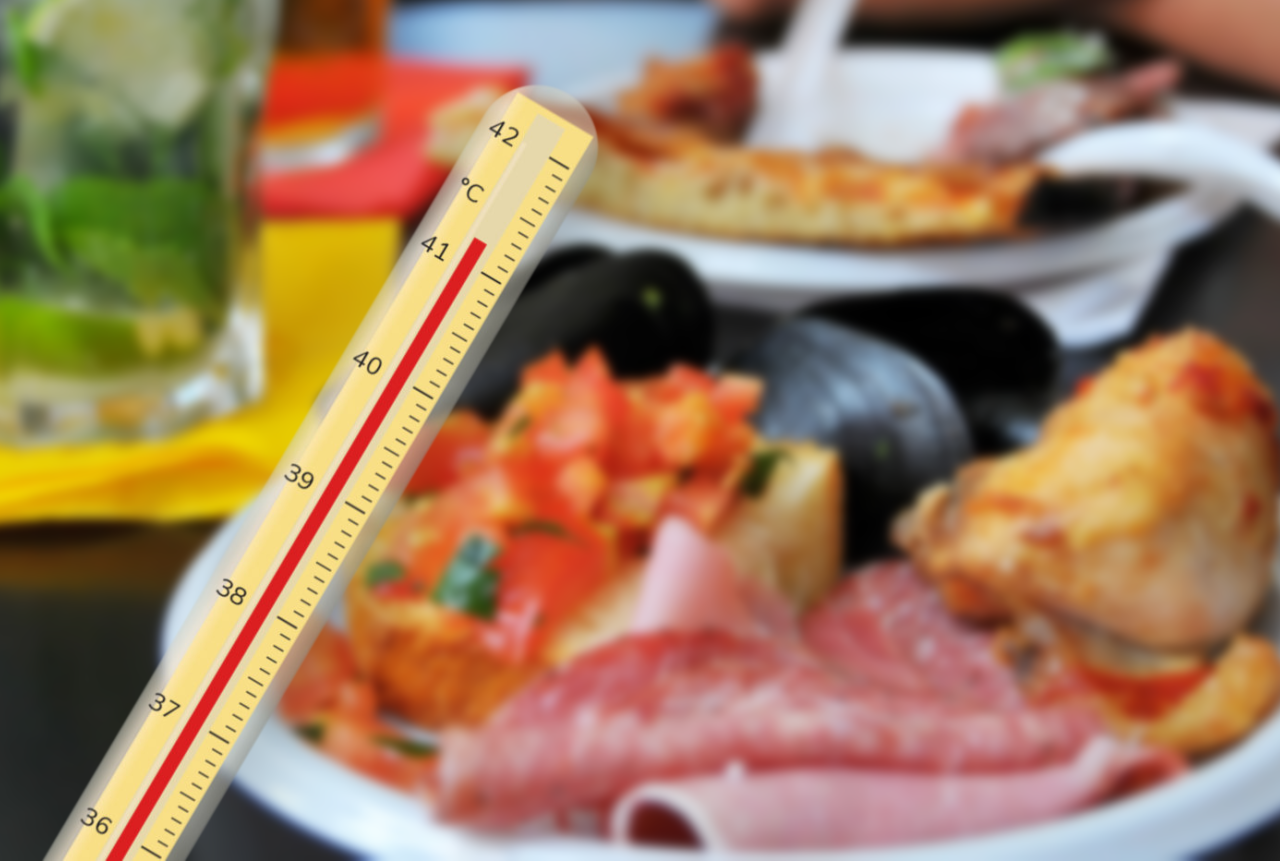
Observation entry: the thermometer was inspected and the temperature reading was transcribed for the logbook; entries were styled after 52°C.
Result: 41.2°C
